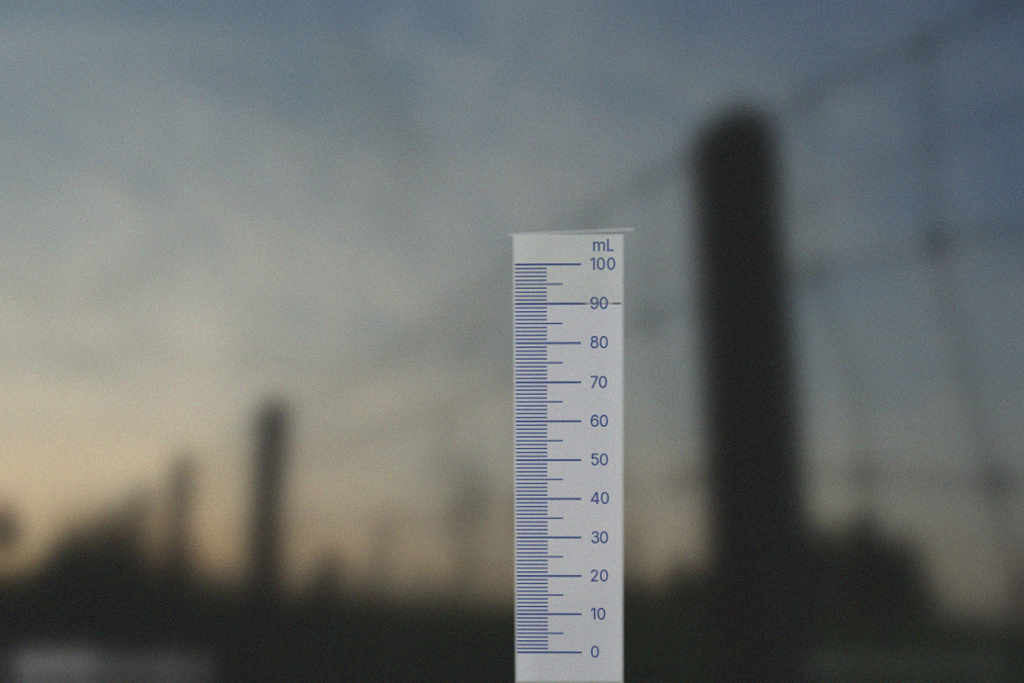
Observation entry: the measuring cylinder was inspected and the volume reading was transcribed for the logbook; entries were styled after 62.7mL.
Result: 90mL
